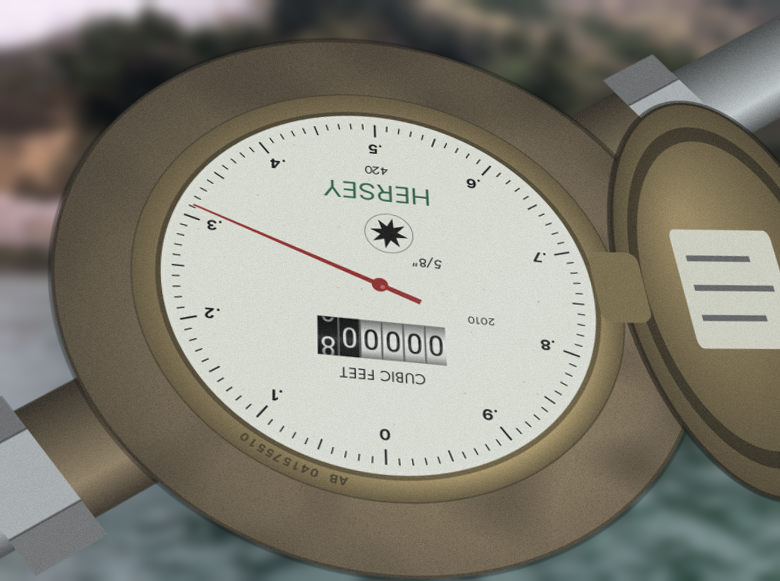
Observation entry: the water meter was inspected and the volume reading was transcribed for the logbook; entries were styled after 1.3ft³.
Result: 8.31ft³
